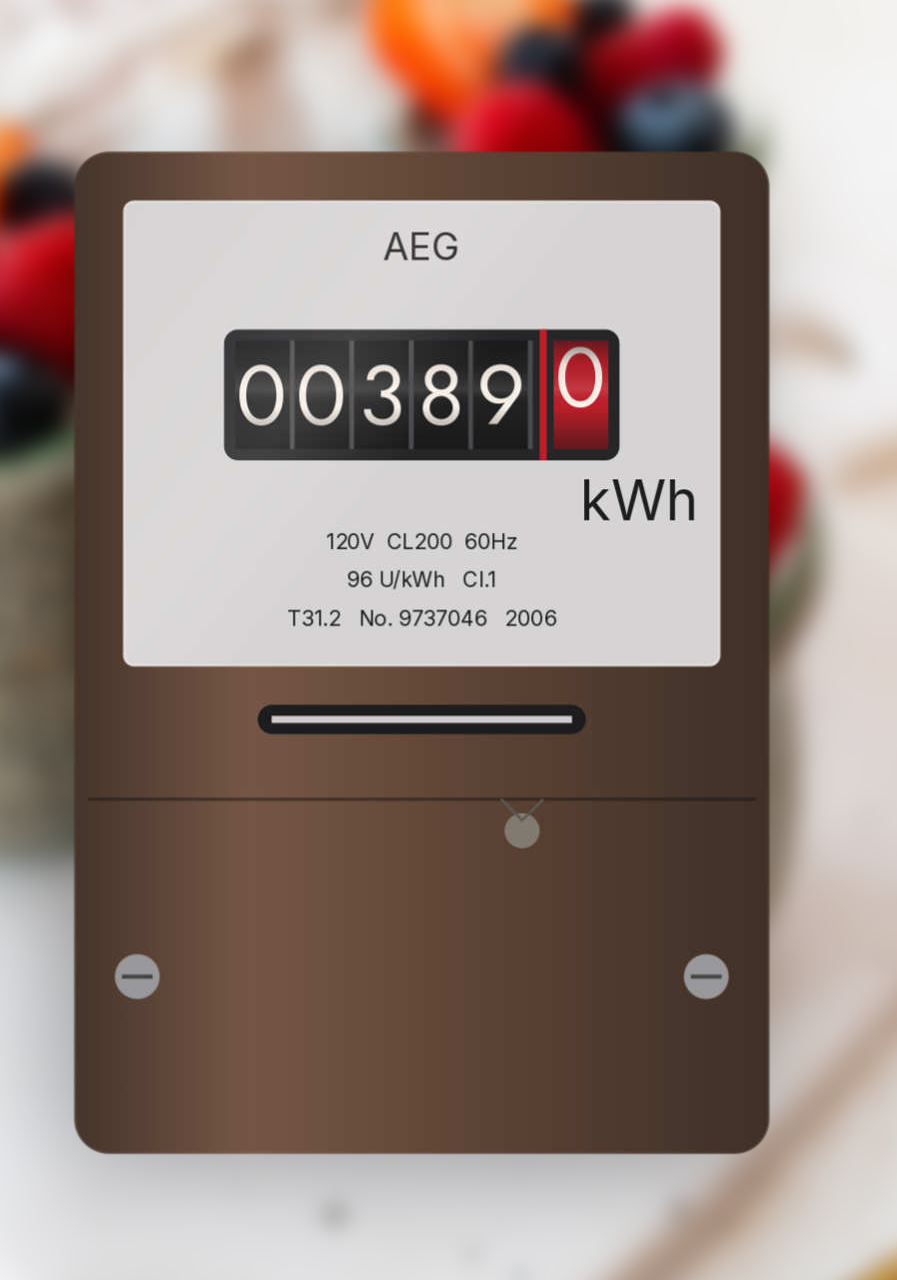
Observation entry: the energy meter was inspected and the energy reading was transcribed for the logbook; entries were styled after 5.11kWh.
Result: 389.0kWh
